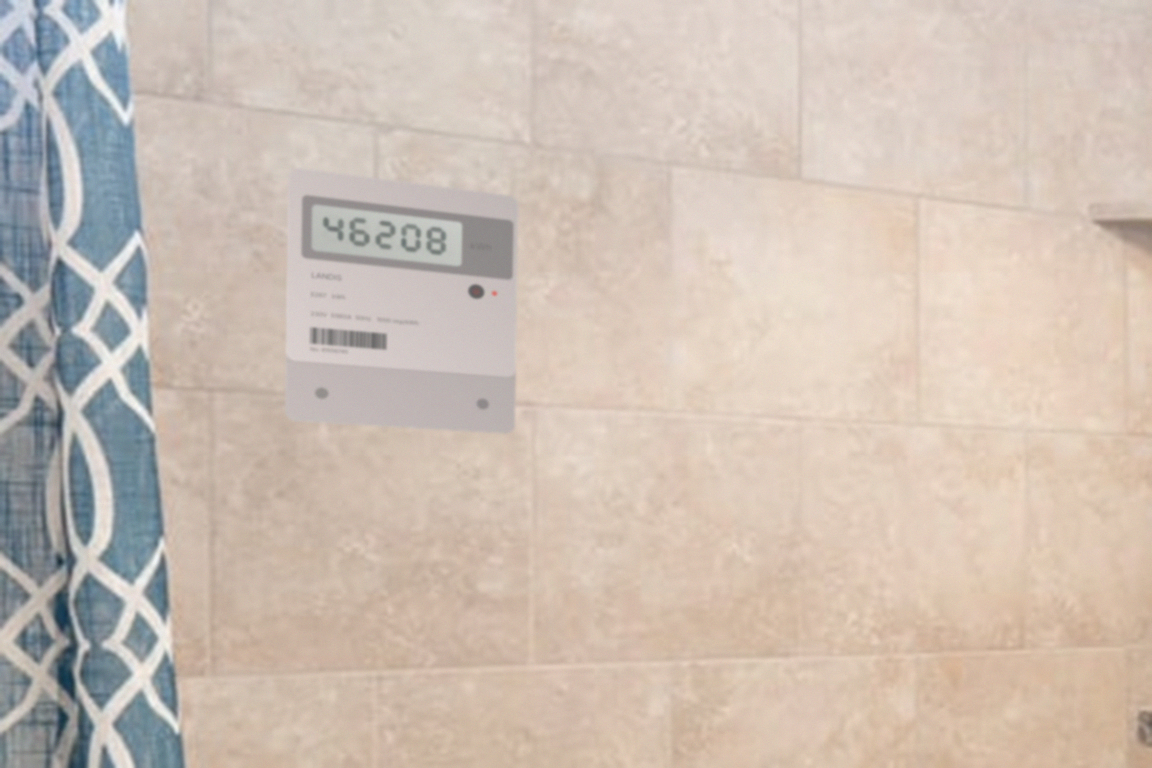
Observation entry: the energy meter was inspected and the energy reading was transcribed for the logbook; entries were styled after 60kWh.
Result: 46208kWh
